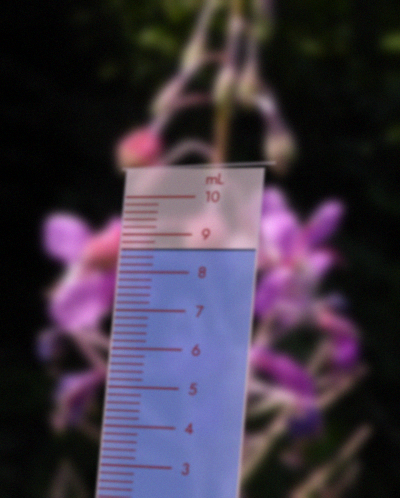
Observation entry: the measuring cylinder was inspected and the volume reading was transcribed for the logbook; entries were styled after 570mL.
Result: 8.6mL
